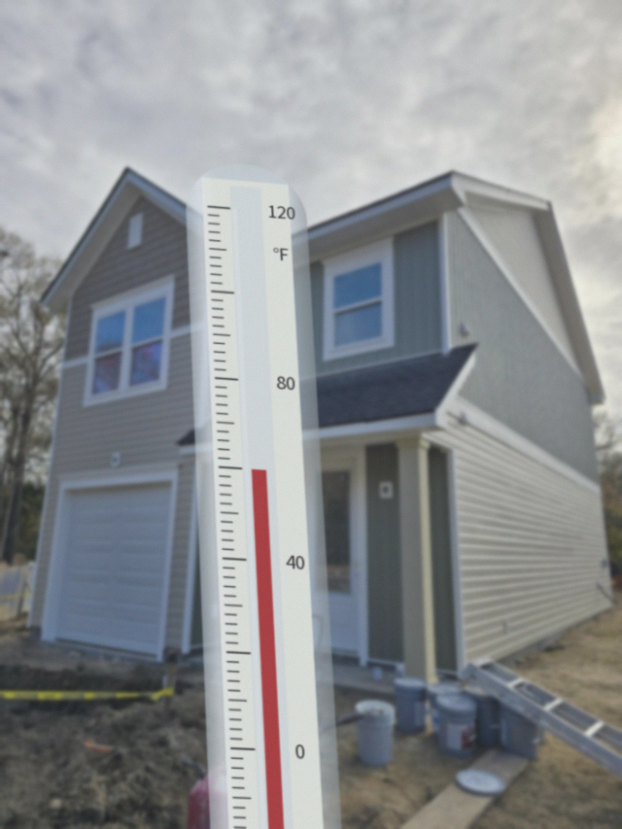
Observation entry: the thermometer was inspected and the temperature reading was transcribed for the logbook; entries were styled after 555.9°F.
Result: 60°F
